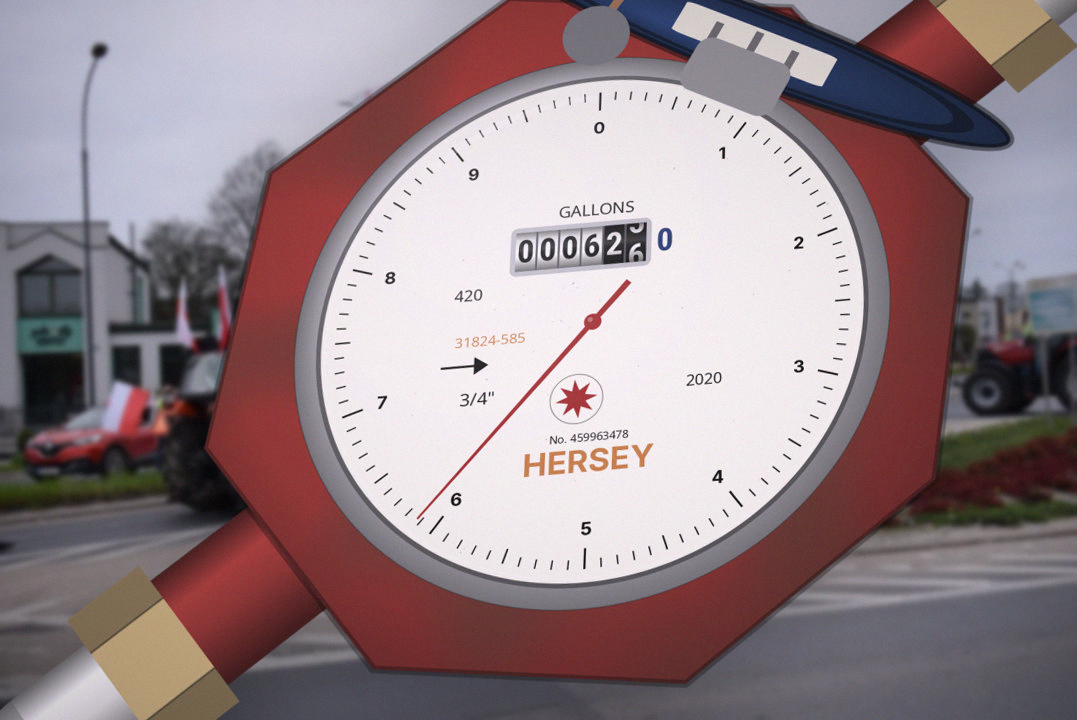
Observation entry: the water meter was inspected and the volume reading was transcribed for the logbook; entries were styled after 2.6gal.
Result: 6256.1gal
